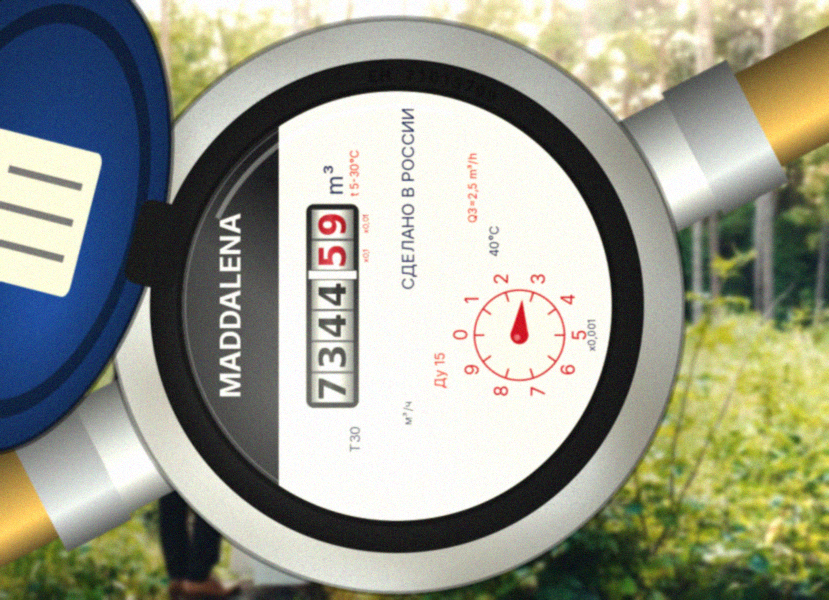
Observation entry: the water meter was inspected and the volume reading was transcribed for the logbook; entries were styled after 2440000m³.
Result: 7344.592m³
